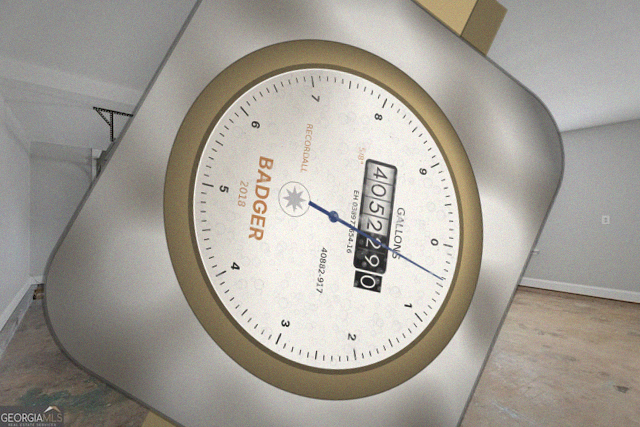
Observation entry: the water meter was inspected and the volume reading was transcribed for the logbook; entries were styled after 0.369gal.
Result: 4052290.4gal
